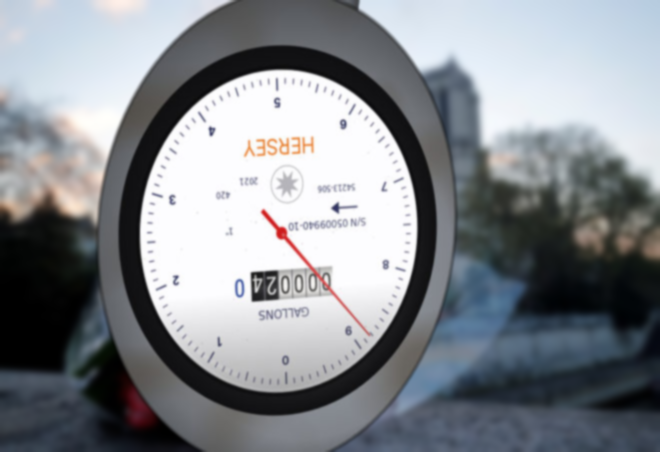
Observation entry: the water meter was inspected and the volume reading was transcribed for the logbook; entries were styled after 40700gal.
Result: 238.8gal
